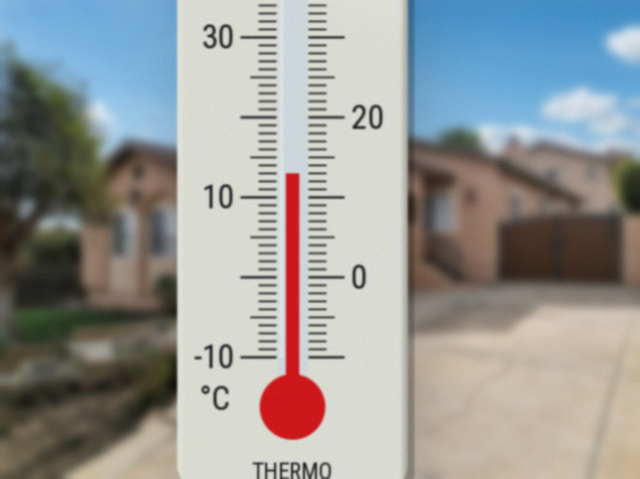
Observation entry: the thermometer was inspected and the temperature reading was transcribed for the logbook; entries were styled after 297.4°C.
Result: 13°C
